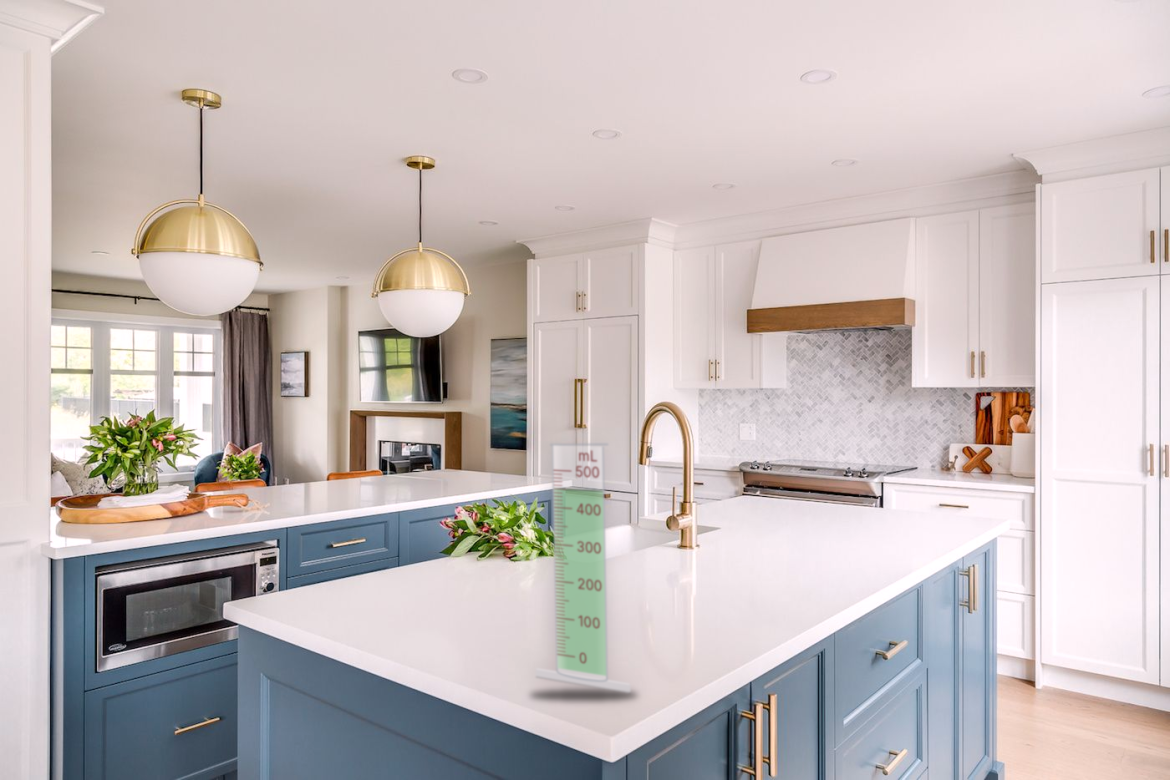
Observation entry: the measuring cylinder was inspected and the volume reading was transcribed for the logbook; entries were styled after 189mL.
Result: 450mL
